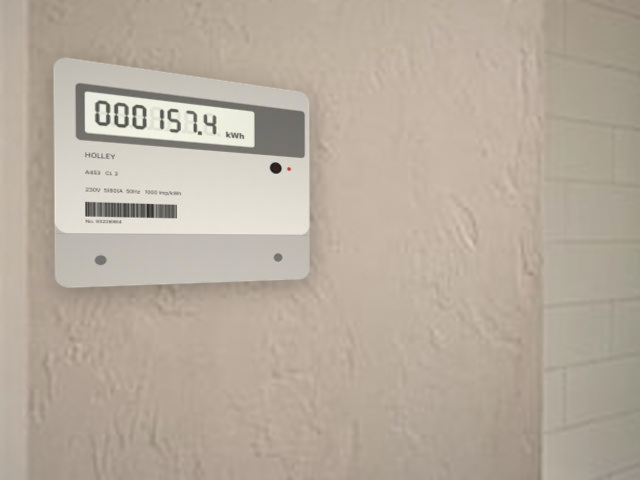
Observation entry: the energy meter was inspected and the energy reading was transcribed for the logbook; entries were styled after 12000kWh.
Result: 157.4kWh
